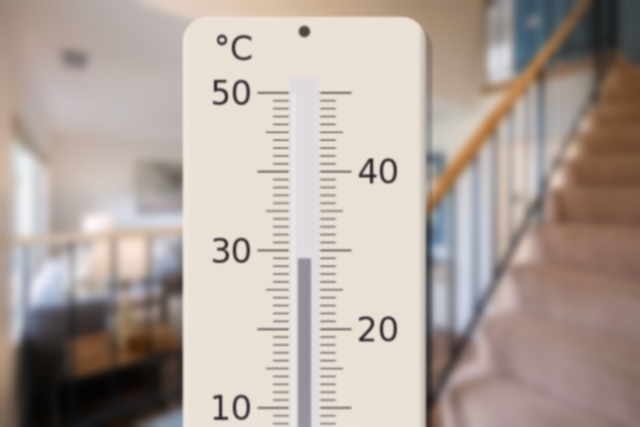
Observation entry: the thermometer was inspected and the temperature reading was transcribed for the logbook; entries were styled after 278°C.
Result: 29°C
